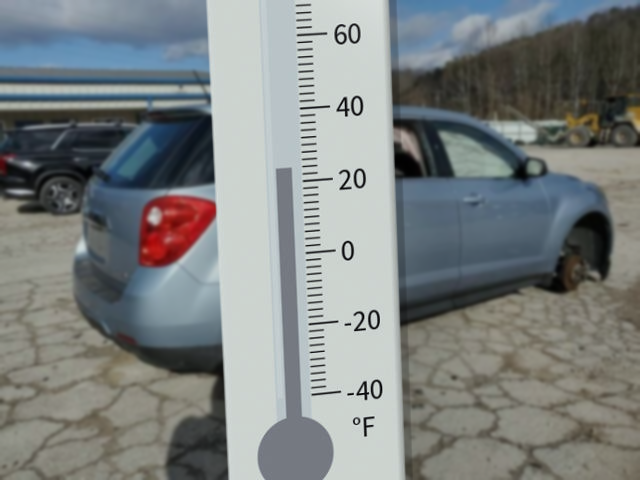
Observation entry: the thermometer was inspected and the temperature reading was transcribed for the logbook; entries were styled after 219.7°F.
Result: 24°F
